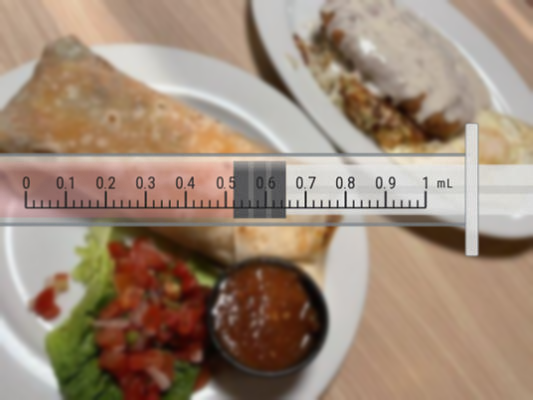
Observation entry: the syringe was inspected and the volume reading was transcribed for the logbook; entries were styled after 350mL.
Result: 0.52mL
